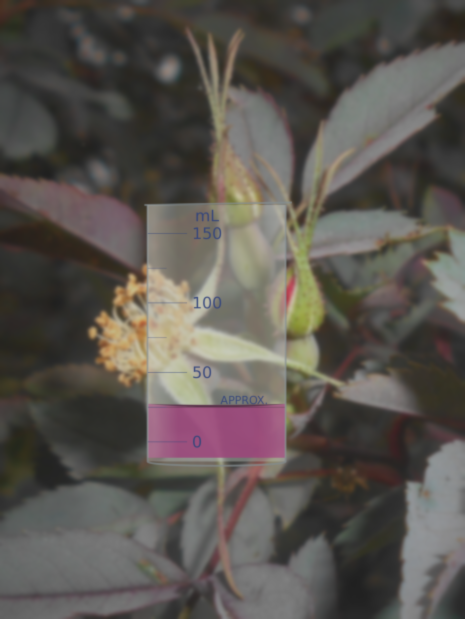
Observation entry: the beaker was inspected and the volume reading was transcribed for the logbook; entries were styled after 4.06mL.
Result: 25mL
